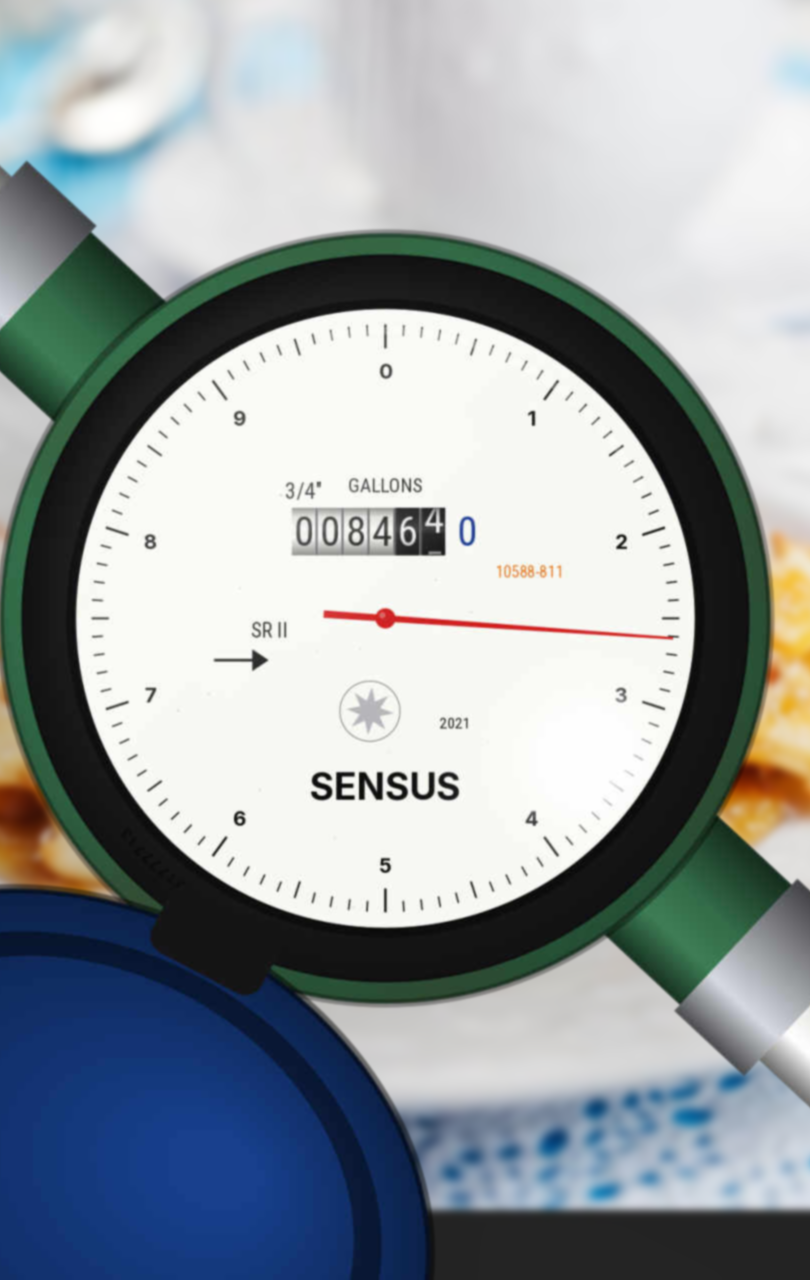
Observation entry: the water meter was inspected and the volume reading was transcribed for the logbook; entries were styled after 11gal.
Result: 84642.6gal
